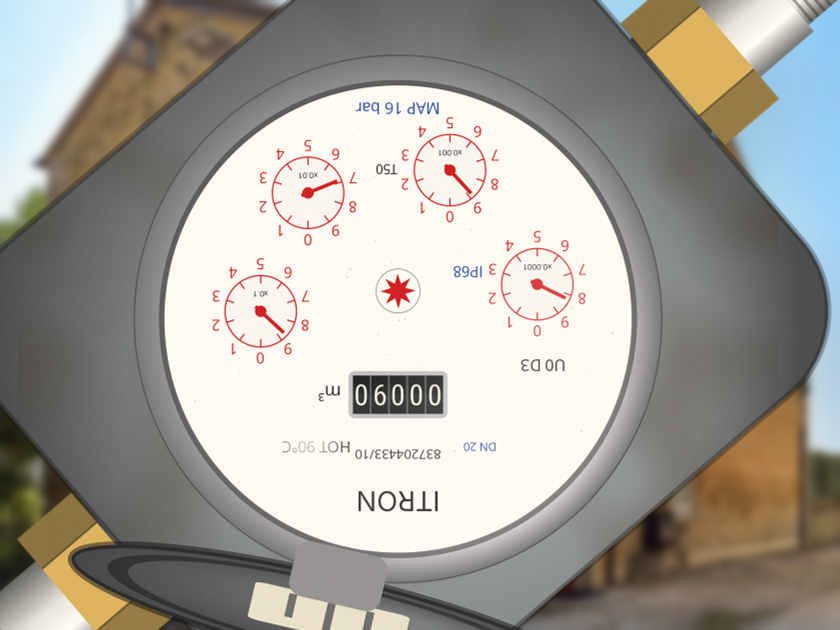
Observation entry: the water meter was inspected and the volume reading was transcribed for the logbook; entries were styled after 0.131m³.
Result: 90.8688m³
